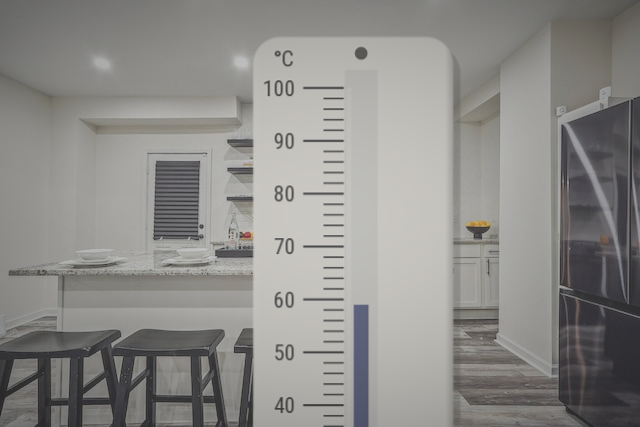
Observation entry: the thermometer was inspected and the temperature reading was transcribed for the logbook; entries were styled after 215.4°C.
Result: 59°C
